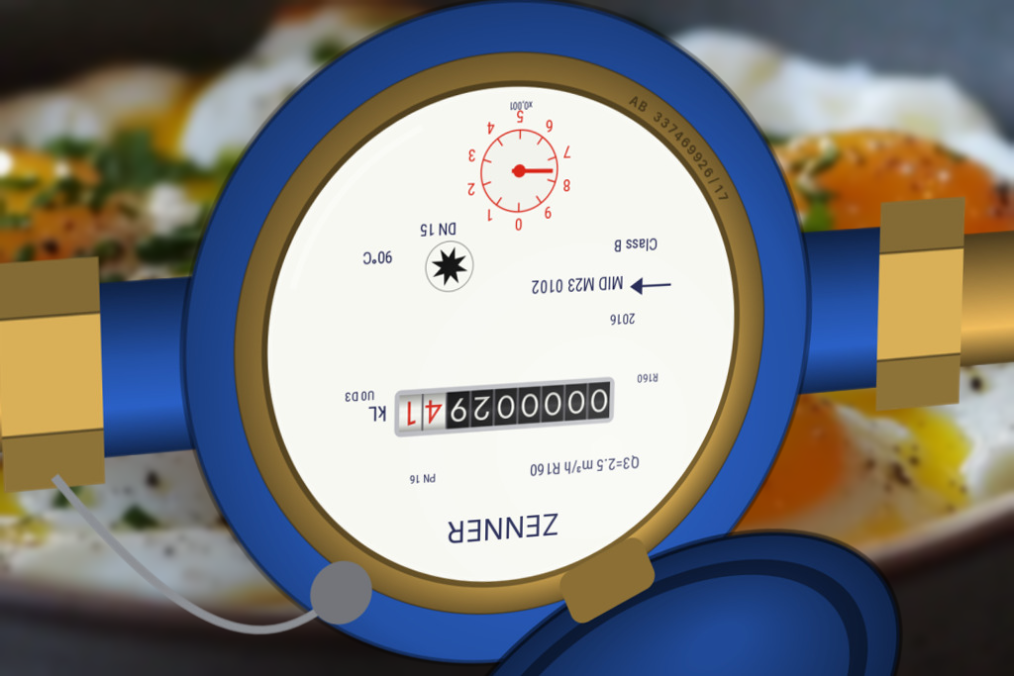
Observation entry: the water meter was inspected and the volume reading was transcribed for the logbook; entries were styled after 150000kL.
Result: 29.417kL
